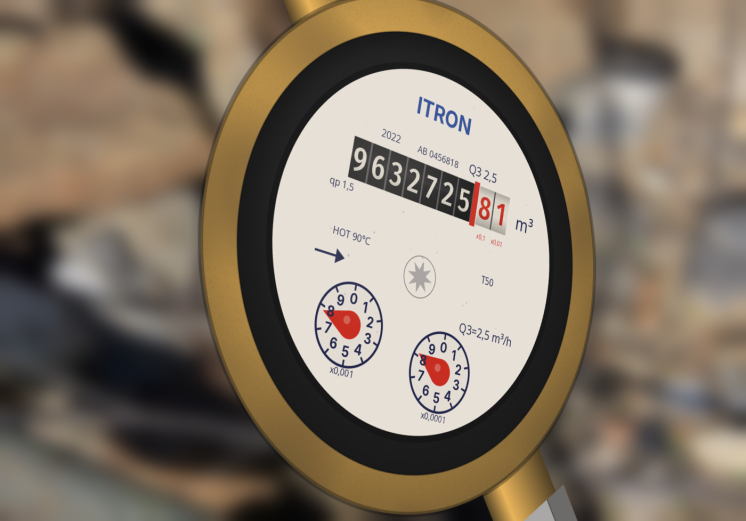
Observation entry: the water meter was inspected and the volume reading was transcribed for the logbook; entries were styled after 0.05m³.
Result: 9632725.8178m³
